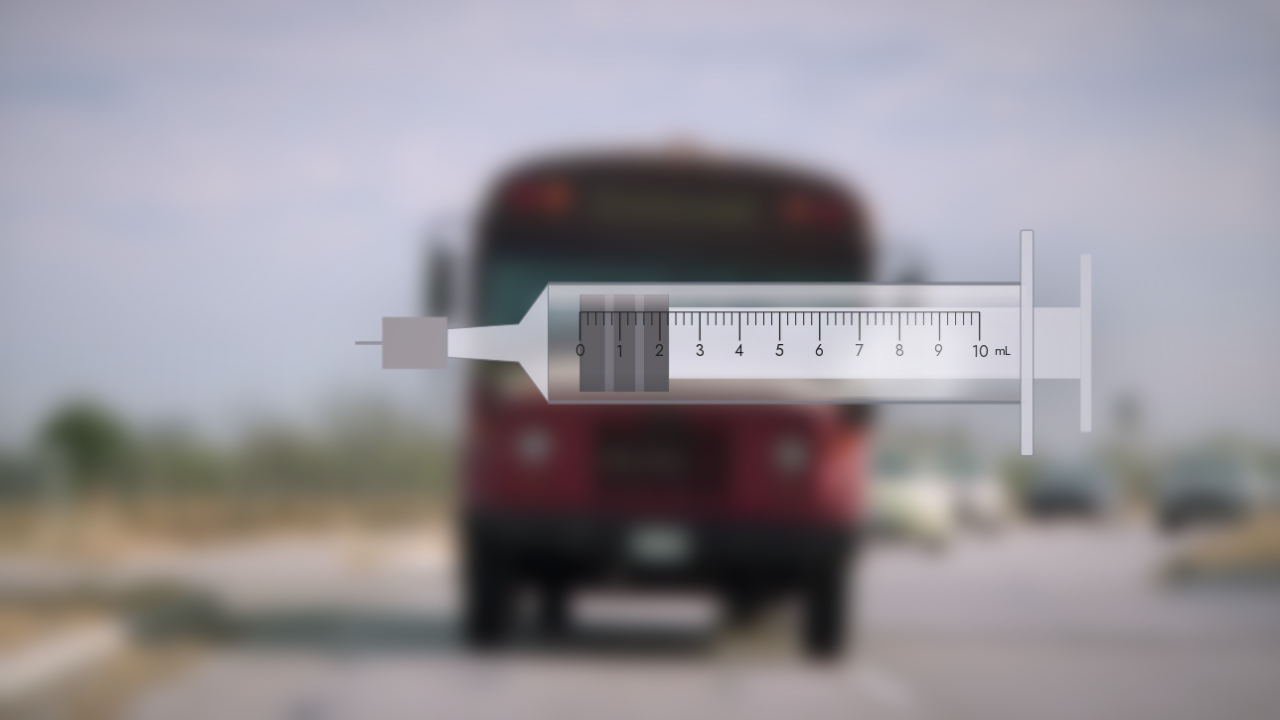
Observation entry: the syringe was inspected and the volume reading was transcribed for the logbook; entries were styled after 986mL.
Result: 0mL
